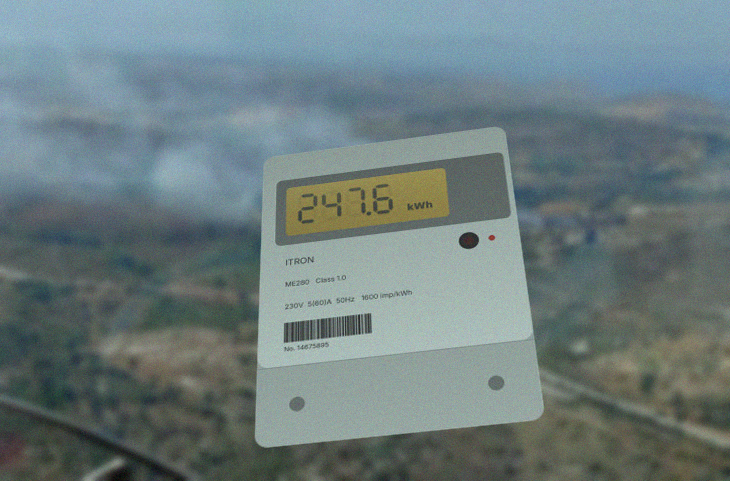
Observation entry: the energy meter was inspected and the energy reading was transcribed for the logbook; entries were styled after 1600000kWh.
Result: 247.6kWh
